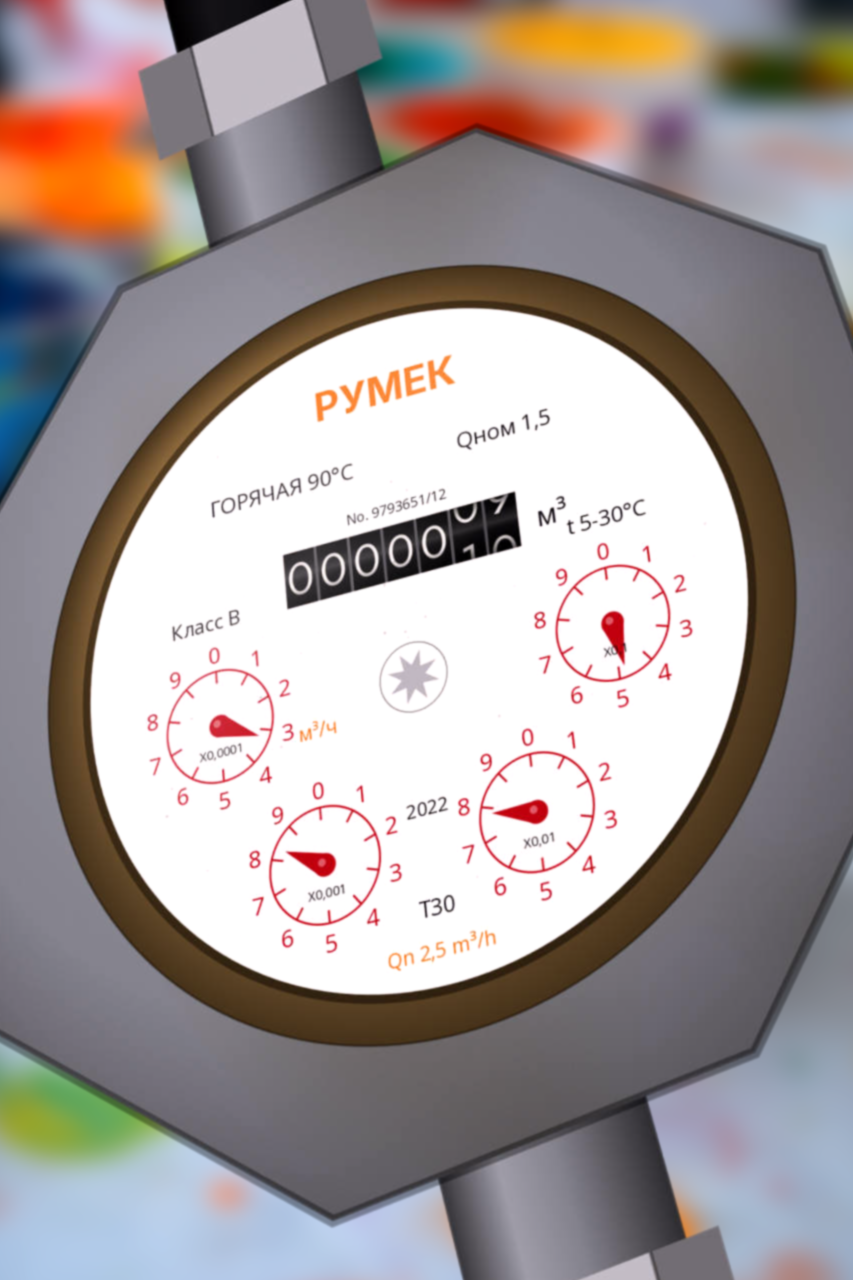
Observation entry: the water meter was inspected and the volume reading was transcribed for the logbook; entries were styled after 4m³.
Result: 9.4783m³
